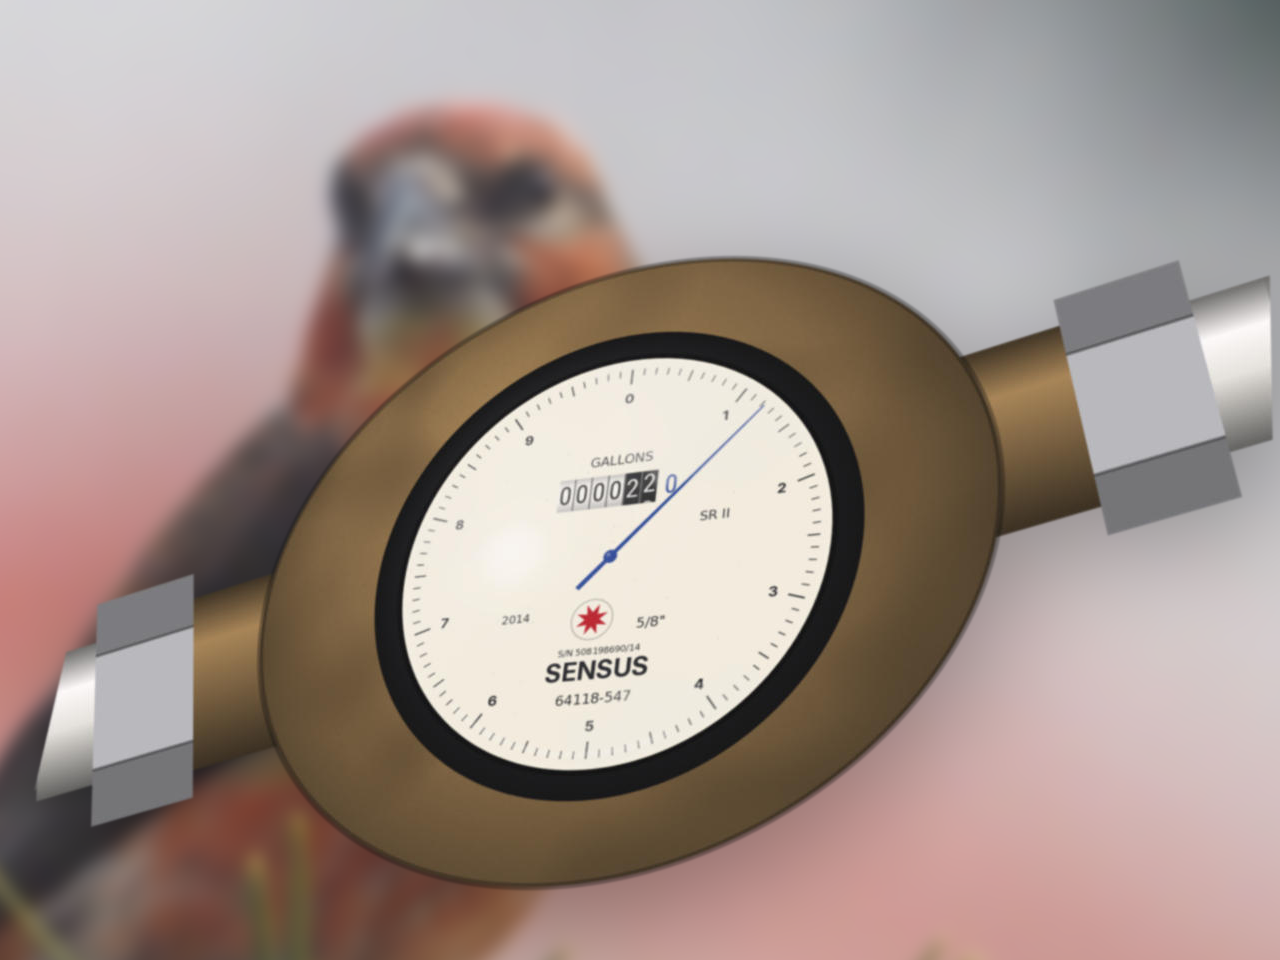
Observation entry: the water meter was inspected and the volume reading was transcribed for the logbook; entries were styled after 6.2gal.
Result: 221.2gal
